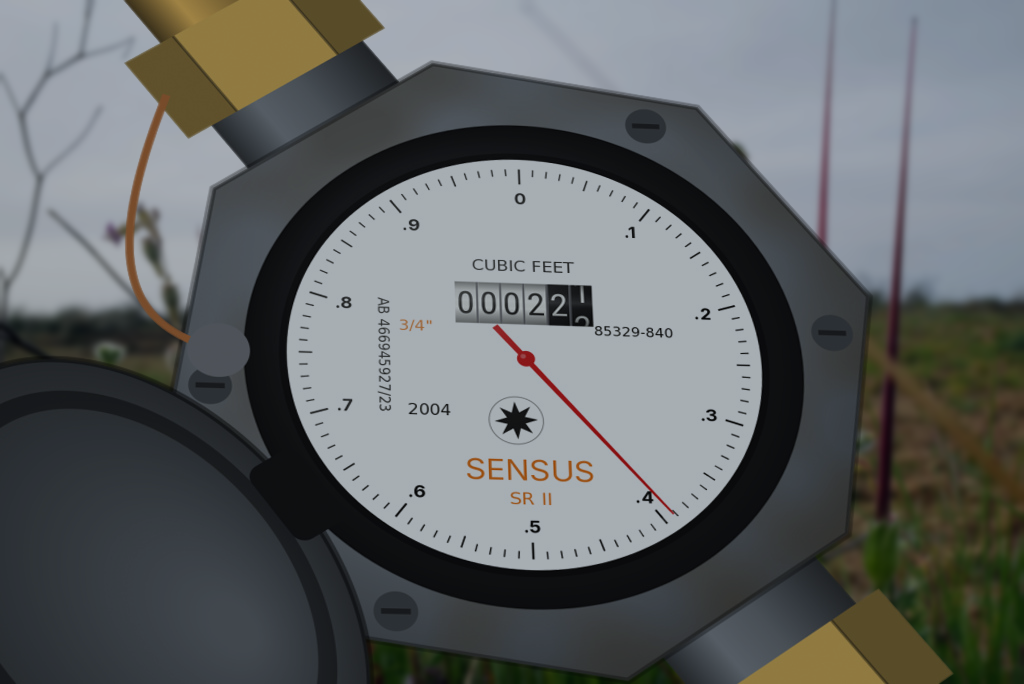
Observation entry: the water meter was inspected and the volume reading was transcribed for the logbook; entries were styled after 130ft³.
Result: 221.39ft³
